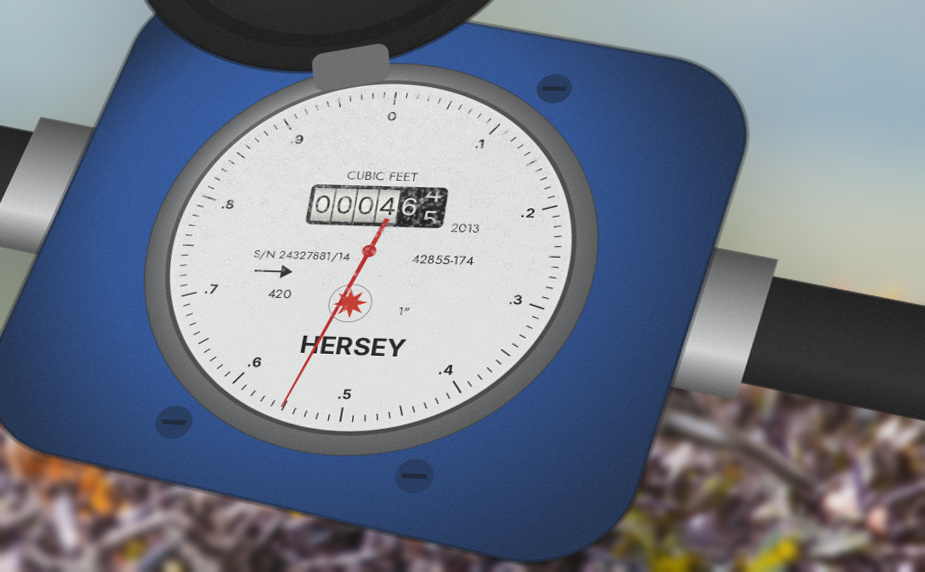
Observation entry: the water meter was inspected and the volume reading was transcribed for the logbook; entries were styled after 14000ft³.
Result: 464.55ft³
